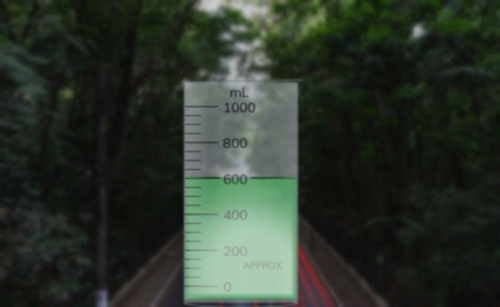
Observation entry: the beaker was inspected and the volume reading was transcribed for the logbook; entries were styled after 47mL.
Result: 600mL
